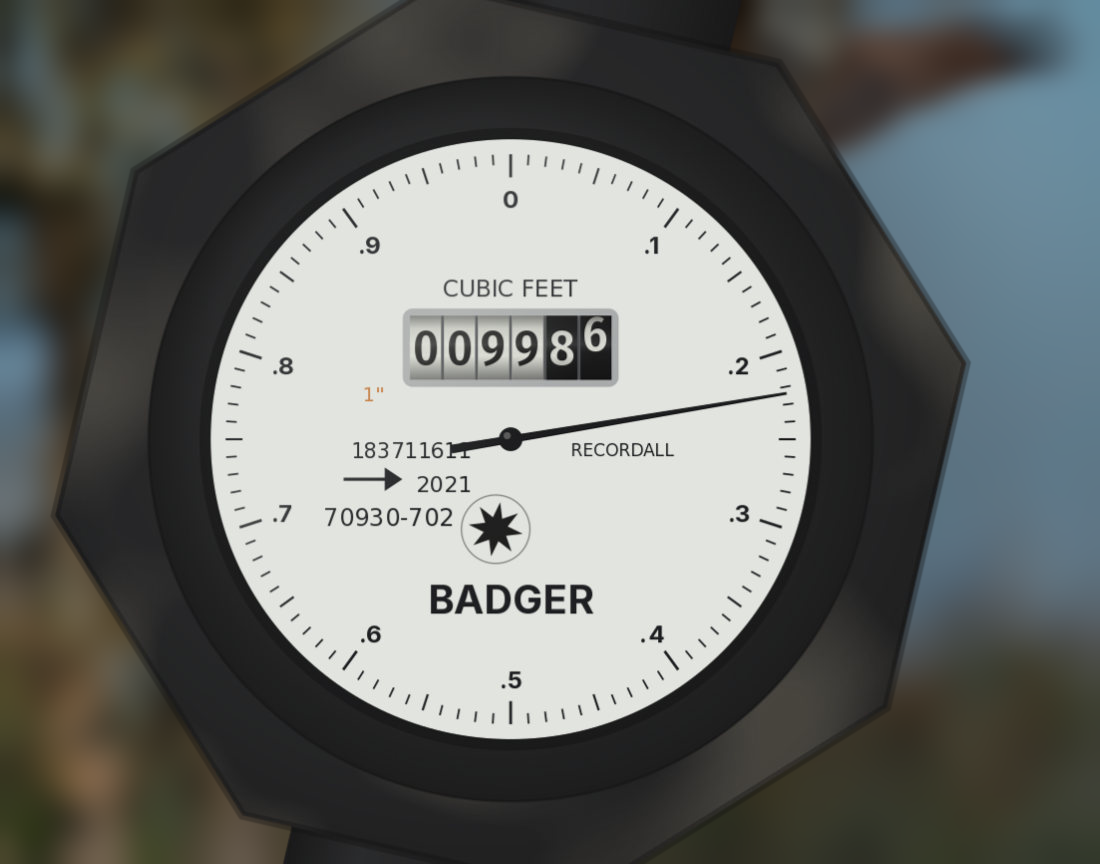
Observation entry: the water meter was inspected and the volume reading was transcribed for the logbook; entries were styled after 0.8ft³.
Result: 9986.22ft³
